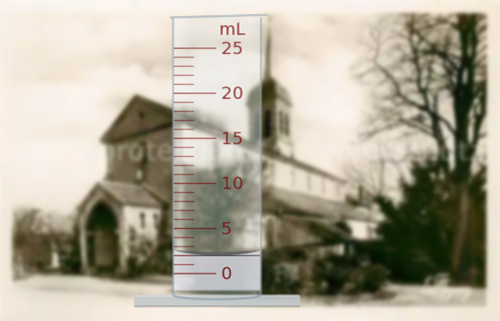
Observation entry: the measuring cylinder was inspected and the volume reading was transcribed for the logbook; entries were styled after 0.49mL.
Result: 2mL
